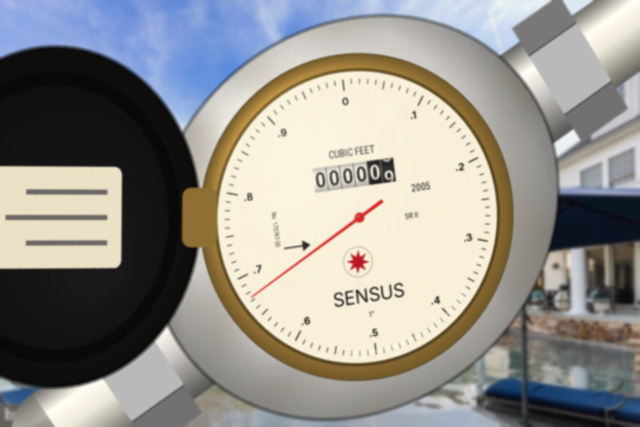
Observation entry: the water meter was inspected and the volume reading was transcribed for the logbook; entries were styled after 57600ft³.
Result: 8.67ft³
